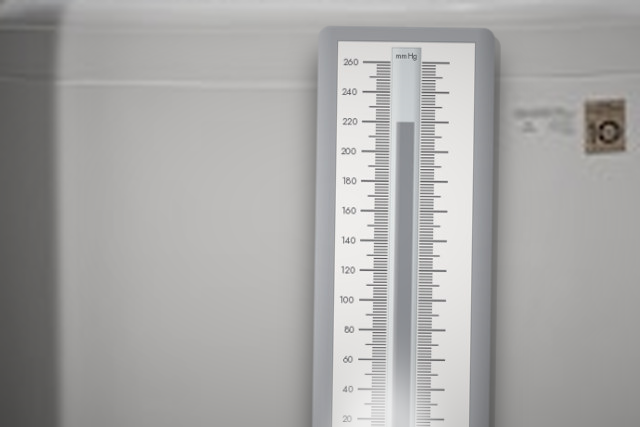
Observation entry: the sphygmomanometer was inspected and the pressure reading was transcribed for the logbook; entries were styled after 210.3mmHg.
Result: 220mmHg
